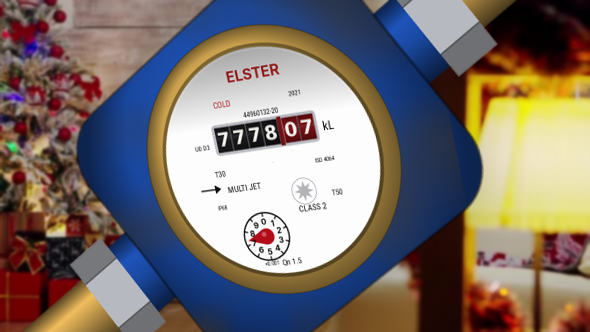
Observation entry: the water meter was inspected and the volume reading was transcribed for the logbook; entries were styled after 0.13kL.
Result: 7778.077kL
